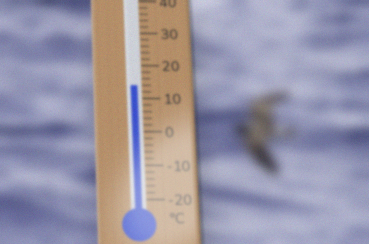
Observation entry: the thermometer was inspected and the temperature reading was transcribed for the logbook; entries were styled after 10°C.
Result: 14°C
